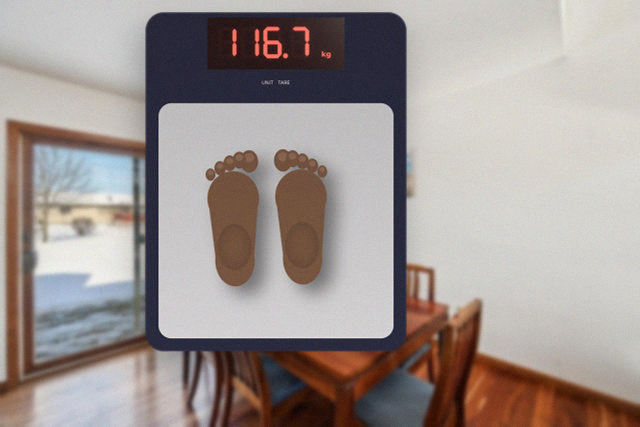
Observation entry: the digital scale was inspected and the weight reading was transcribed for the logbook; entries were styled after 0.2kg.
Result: 116.7kg
